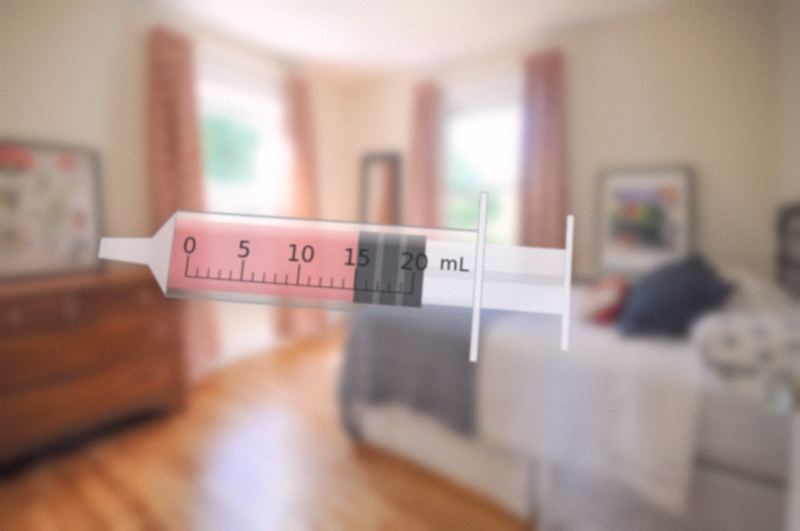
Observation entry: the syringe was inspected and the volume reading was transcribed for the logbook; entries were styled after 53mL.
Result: 15mL
